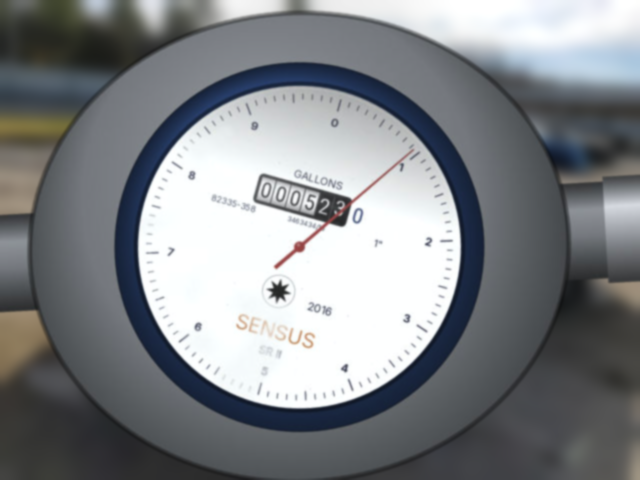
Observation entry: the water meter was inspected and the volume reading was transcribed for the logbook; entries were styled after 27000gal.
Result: 5230.9gal
